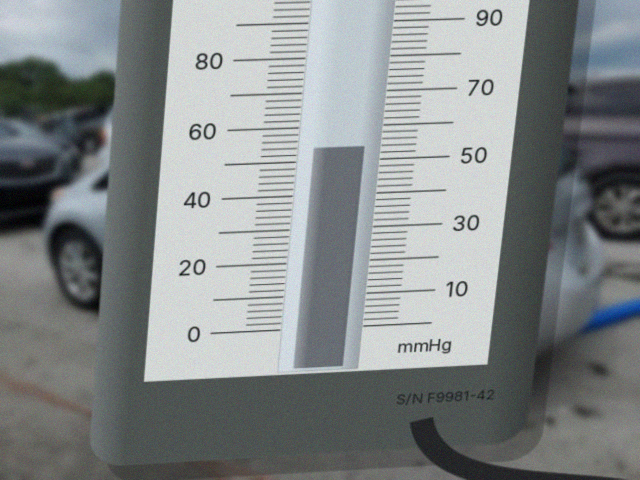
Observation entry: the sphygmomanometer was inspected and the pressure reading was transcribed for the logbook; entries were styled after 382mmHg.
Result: 54mmHg
